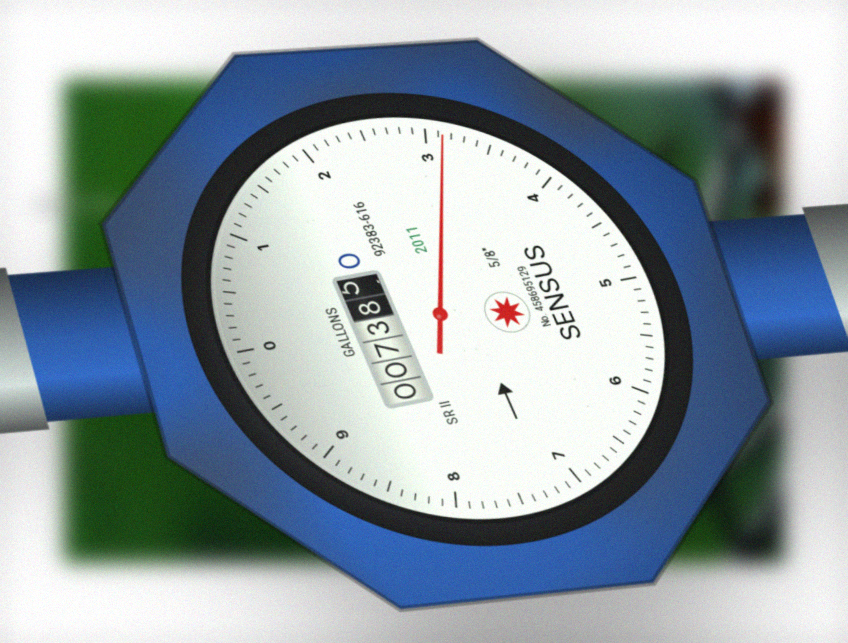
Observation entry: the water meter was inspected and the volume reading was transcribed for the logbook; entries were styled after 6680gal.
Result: 73853.1gal
